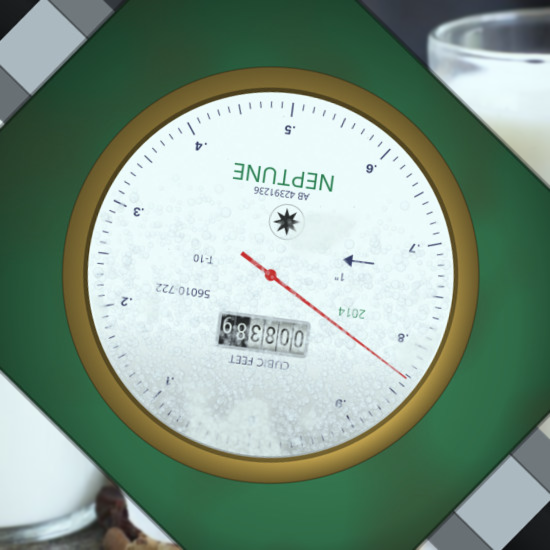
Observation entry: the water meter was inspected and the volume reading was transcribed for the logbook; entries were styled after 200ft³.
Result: 8388.83ft³
